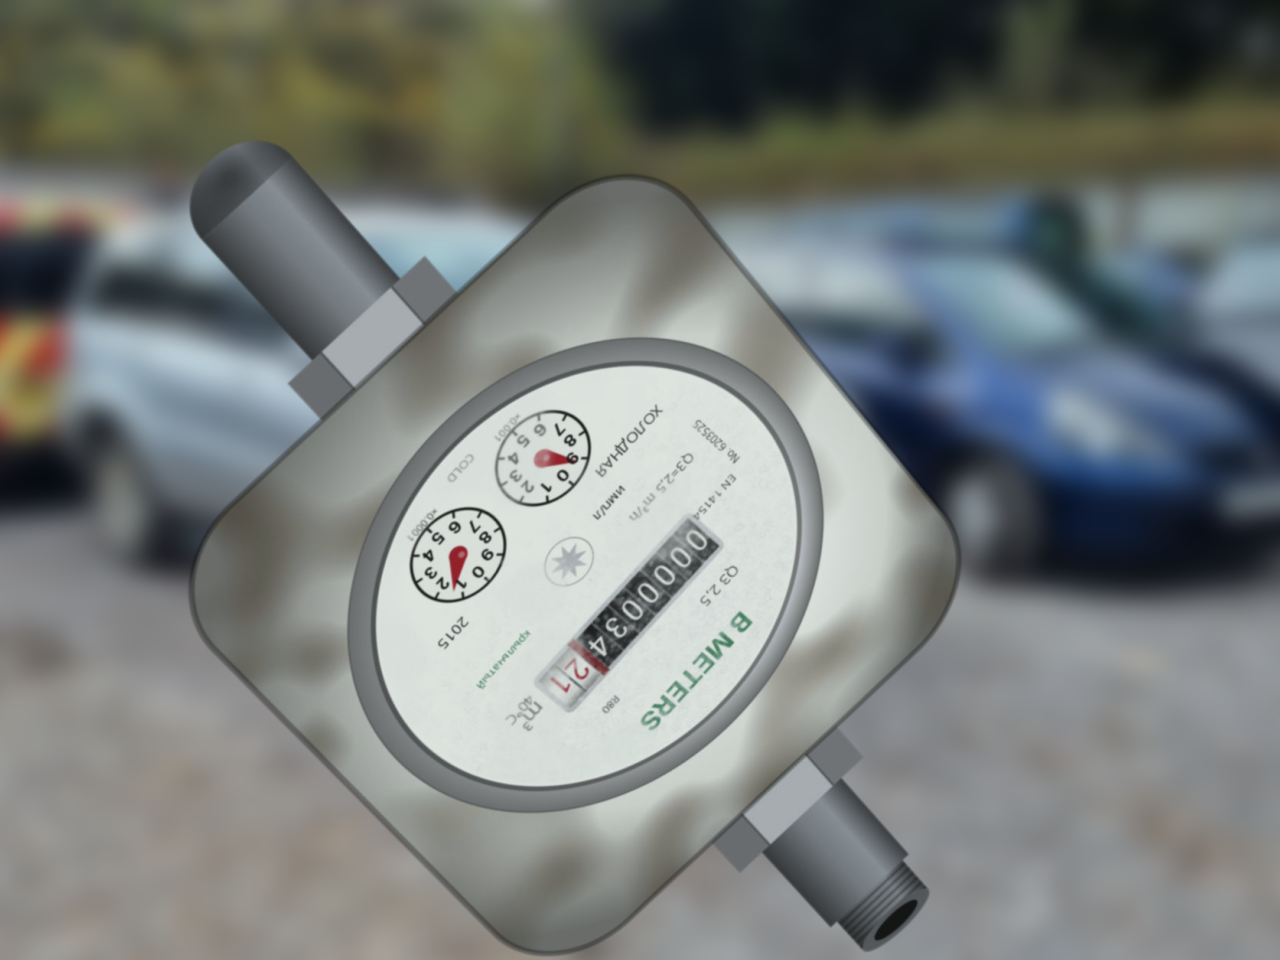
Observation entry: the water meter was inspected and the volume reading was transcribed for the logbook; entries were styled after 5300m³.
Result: 34.2091m³
